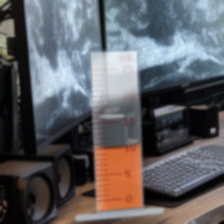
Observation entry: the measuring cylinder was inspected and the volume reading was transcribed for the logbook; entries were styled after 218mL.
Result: 10mL
